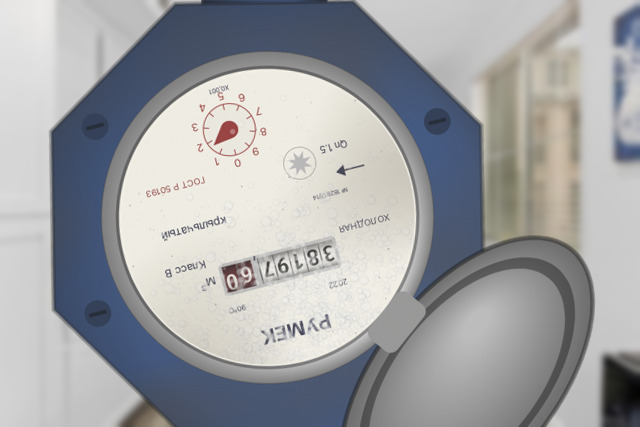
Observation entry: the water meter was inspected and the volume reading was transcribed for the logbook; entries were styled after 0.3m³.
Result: 38197.601m³
